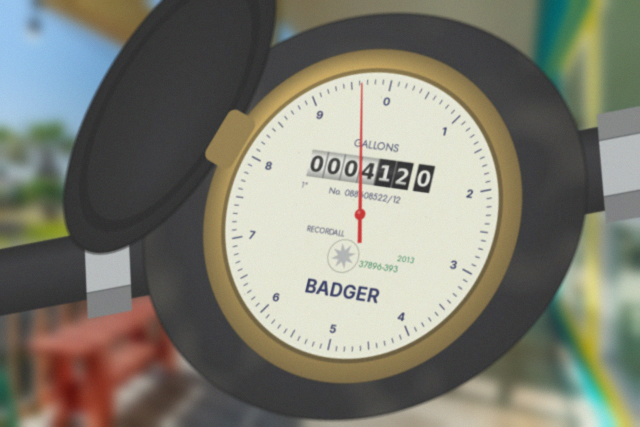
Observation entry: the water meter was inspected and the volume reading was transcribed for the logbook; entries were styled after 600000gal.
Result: 4119.6gal
